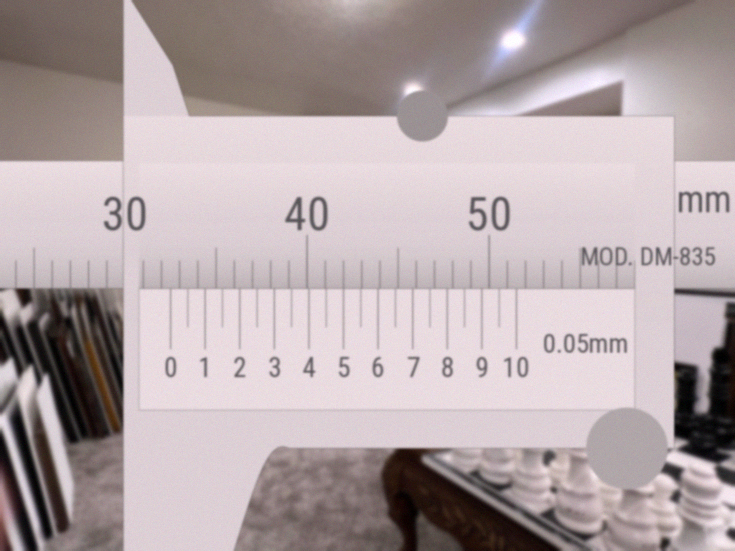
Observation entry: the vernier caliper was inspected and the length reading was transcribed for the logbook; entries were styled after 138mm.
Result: 32.5mm
